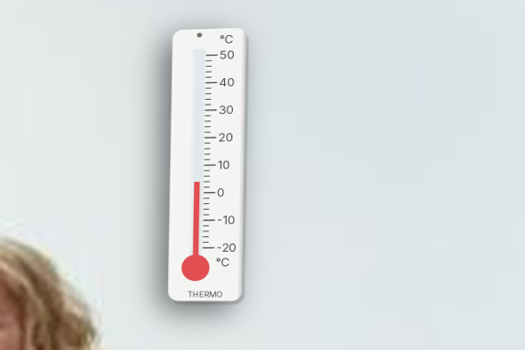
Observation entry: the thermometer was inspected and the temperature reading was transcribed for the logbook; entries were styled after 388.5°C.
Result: 4°C
